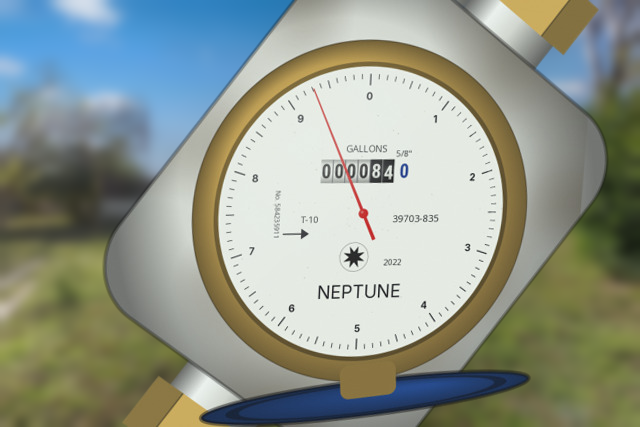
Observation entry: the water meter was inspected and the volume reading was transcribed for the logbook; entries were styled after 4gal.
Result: 839.3gal
